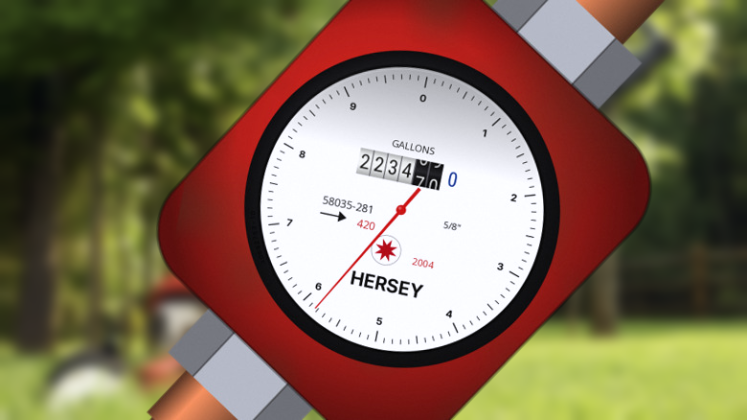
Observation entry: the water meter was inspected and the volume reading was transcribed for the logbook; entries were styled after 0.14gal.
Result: 2234695.8gal
